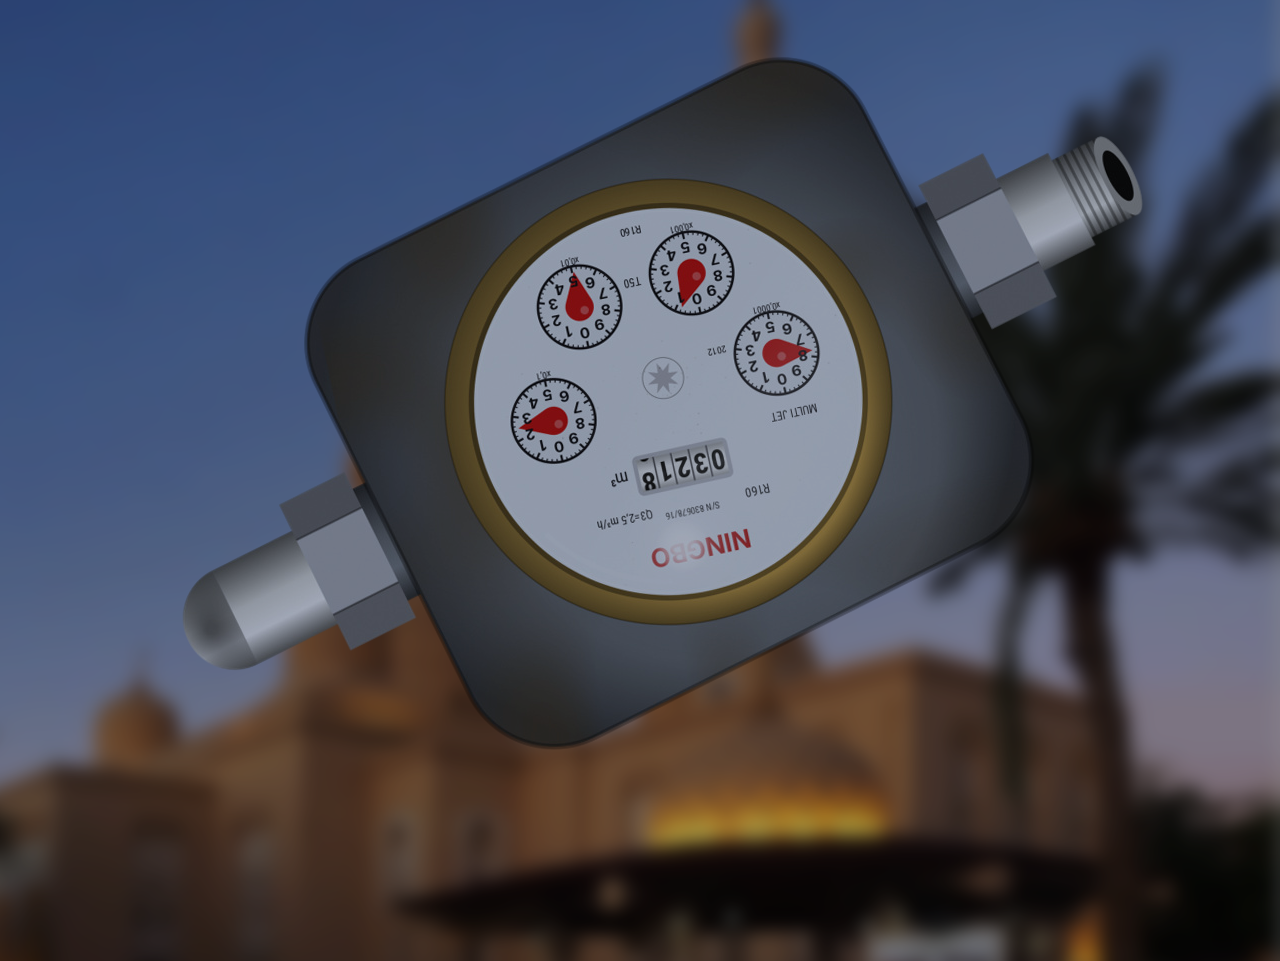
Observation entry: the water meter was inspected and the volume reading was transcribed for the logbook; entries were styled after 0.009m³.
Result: 3218.2507m³
